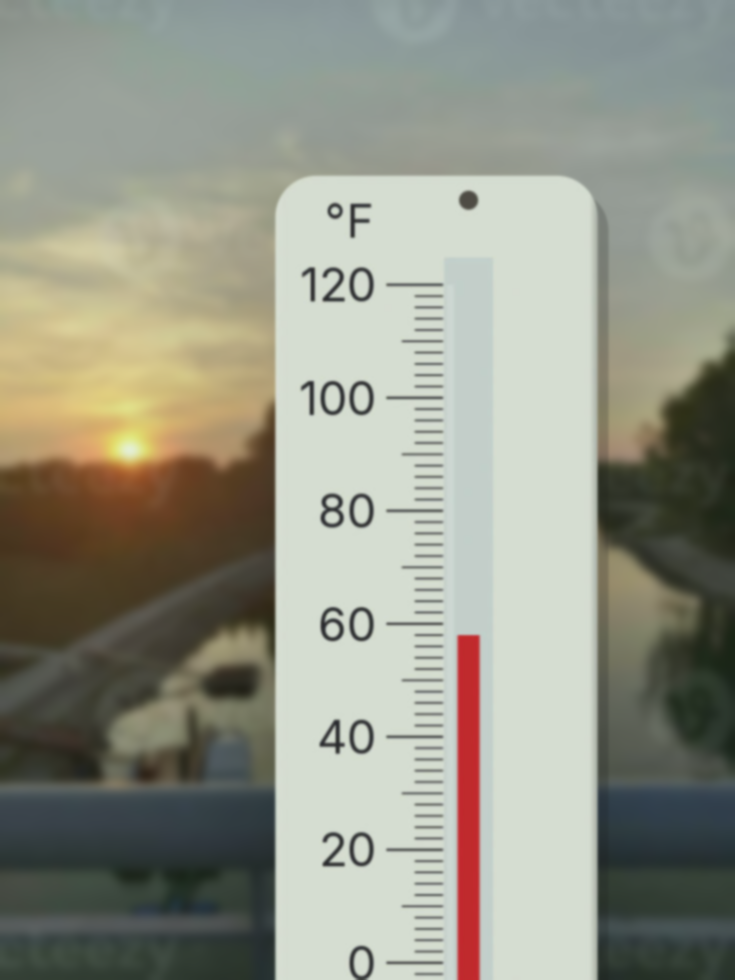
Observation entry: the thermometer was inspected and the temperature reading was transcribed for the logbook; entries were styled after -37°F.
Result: 58°F
